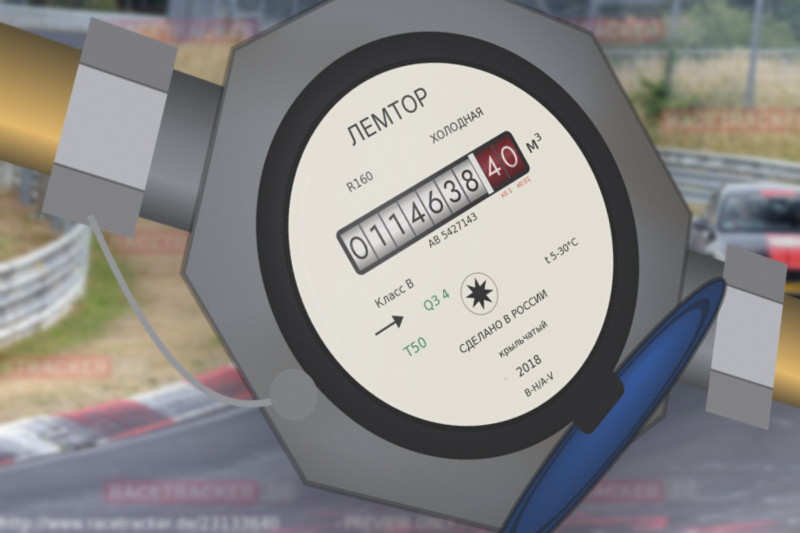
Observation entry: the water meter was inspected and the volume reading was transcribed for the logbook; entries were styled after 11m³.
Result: 114638.40m³
